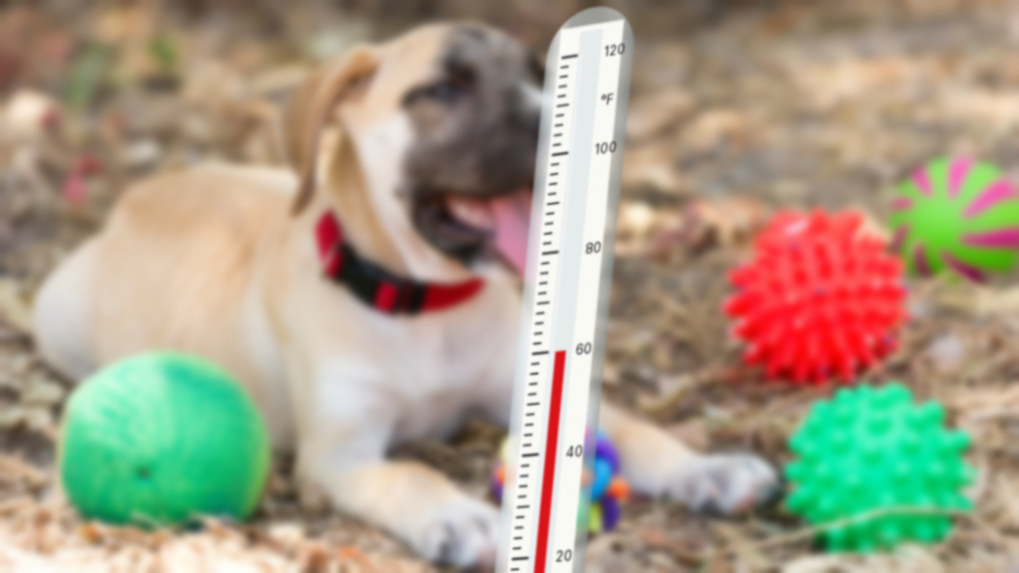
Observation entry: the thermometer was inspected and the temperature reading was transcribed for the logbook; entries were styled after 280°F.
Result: 60°F
